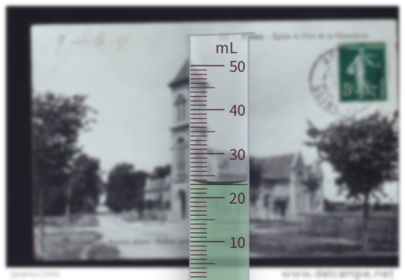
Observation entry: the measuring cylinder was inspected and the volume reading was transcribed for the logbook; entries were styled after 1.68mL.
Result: 23mL
